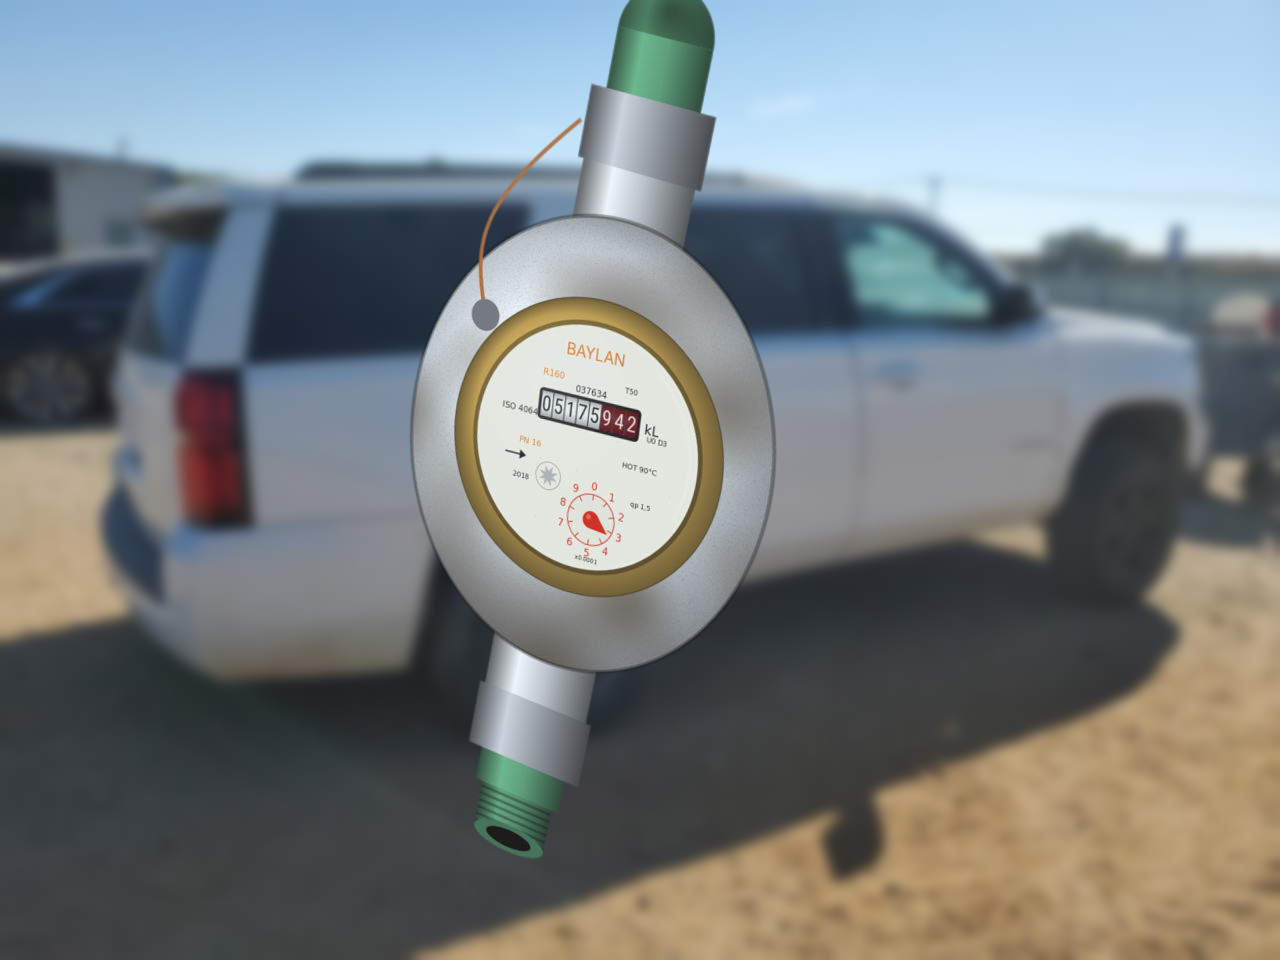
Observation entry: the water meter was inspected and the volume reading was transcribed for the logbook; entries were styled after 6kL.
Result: 5175.9423kL
